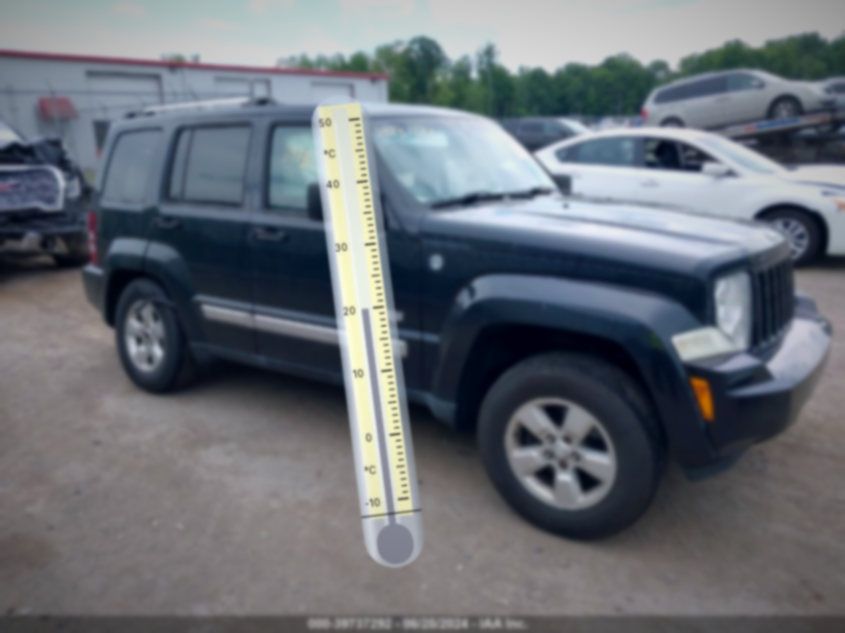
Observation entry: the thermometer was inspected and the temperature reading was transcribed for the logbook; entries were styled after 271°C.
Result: 20°C
